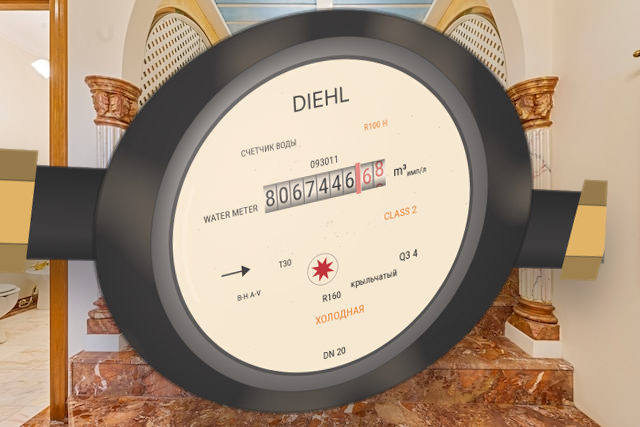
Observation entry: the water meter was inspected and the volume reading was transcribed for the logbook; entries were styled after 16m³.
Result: 8067446.68m³
